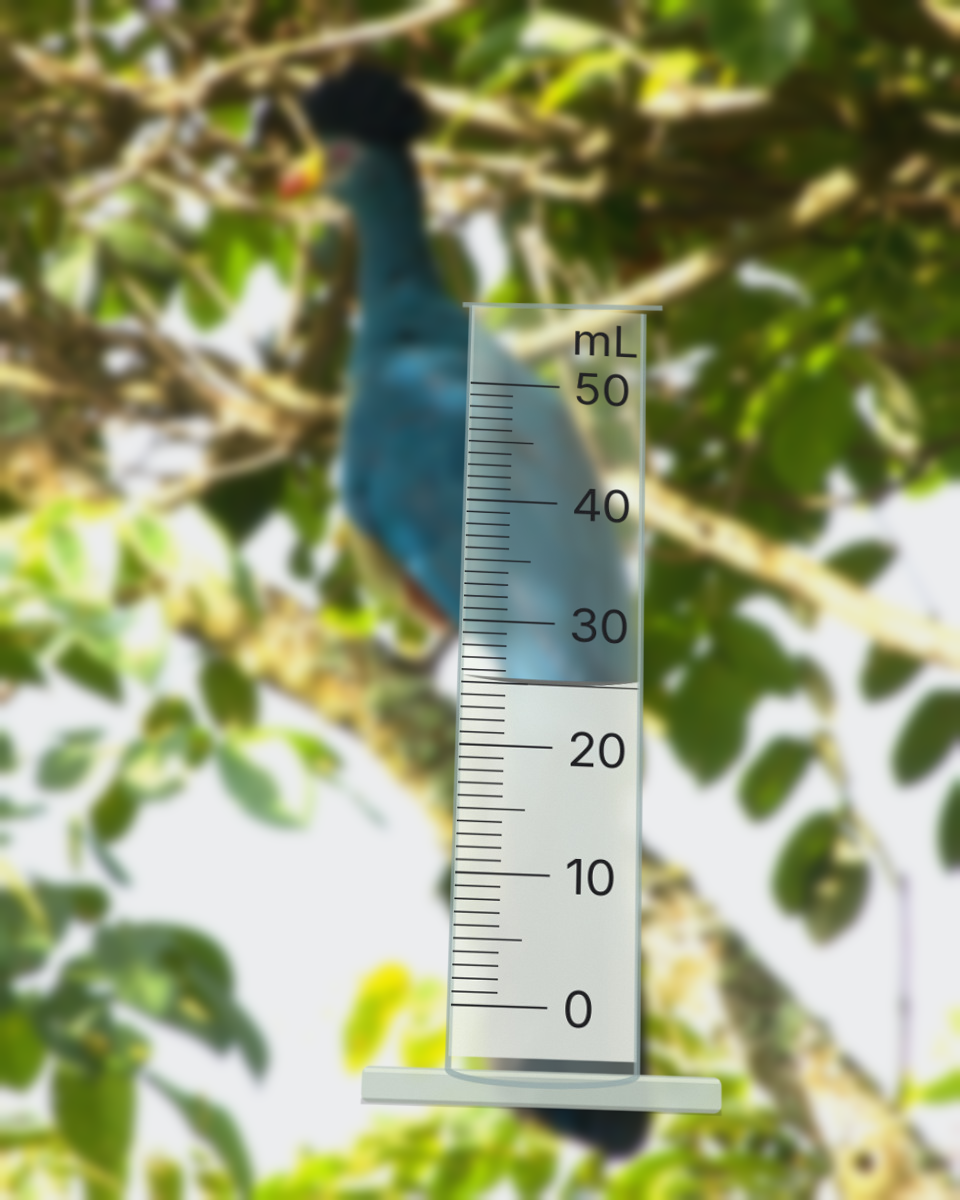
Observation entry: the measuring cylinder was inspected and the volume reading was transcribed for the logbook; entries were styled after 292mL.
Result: 25mL
